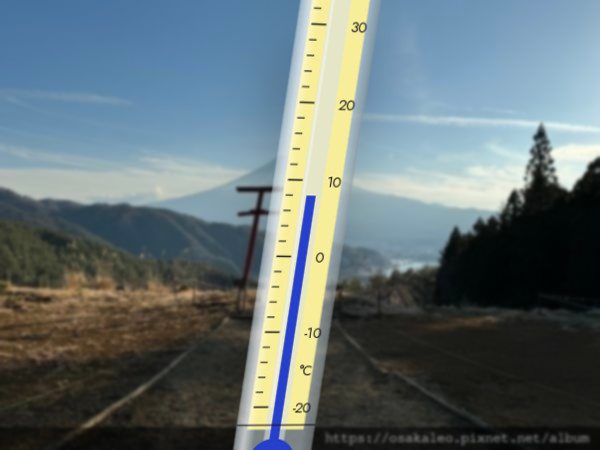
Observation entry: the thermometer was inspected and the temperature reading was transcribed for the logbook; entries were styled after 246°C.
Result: 8°C
